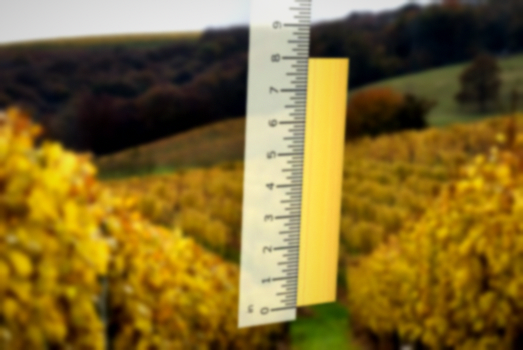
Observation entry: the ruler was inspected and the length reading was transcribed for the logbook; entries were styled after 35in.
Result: 8in
